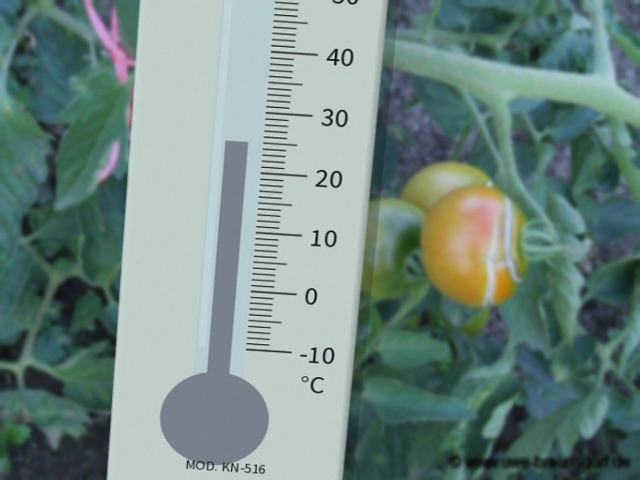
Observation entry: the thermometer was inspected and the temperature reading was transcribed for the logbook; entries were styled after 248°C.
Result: 25°C
